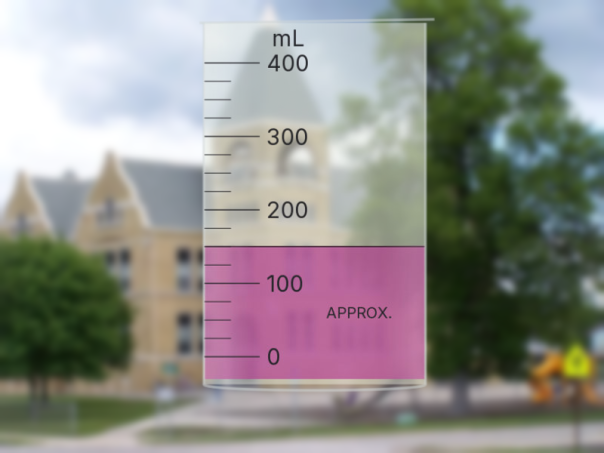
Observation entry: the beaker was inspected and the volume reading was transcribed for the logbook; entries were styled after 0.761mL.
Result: 150mL
